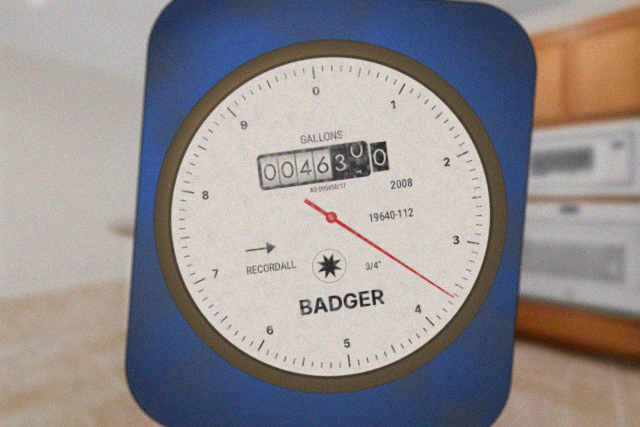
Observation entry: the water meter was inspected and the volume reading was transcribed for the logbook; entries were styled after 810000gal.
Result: 46303.6gal
